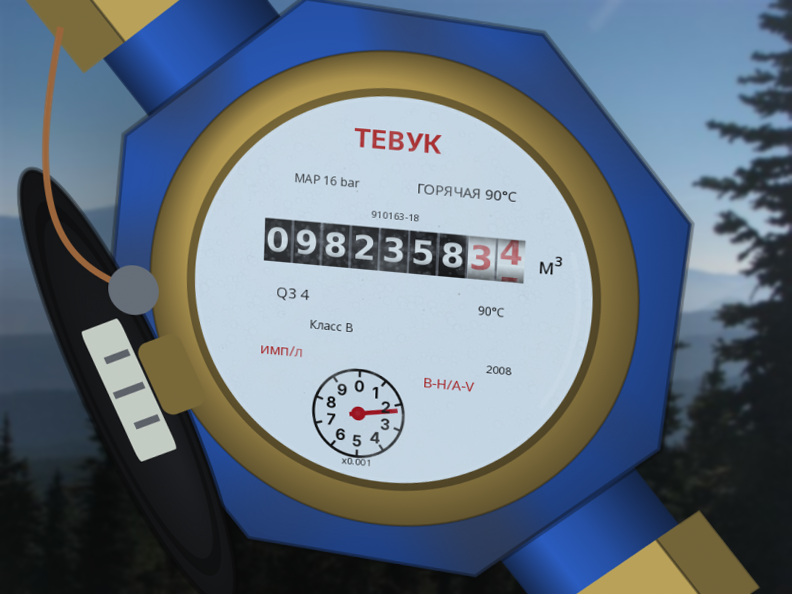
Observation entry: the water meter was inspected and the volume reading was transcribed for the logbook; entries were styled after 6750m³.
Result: 982358.342m³
